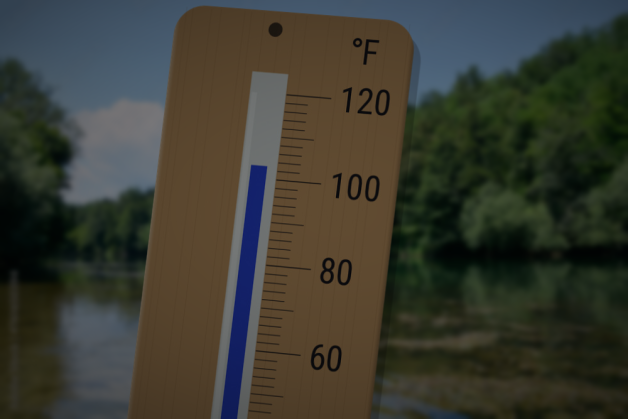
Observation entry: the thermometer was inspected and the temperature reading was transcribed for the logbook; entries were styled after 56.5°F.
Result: 103°F
